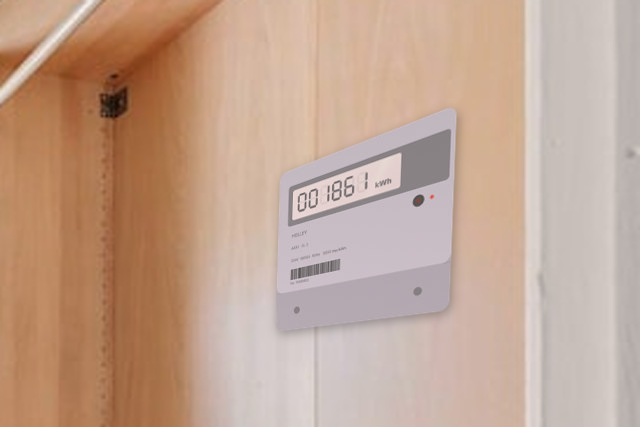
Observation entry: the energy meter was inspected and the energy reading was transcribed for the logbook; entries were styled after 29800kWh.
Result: 1861kWh
